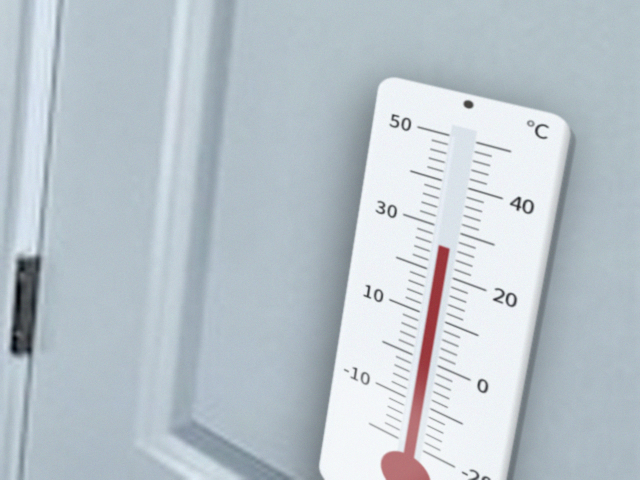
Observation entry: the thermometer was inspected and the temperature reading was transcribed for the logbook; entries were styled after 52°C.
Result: 26°C
